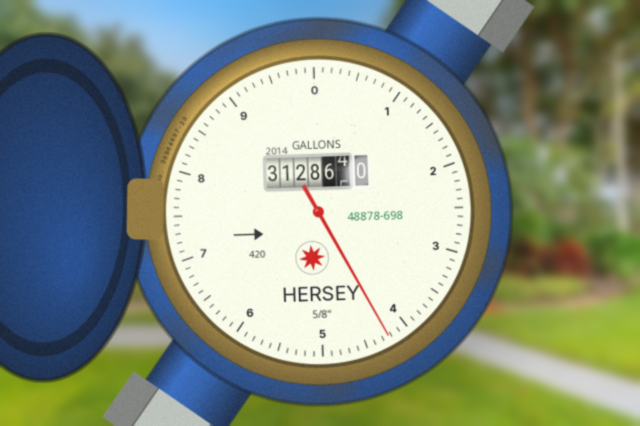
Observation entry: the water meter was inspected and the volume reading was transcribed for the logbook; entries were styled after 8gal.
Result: 3128644.2gal
